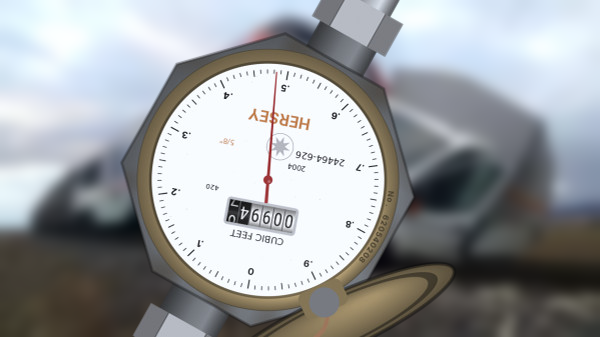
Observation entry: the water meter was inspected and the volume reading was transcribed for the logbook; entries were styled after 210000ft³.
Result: 9946.48ft³
